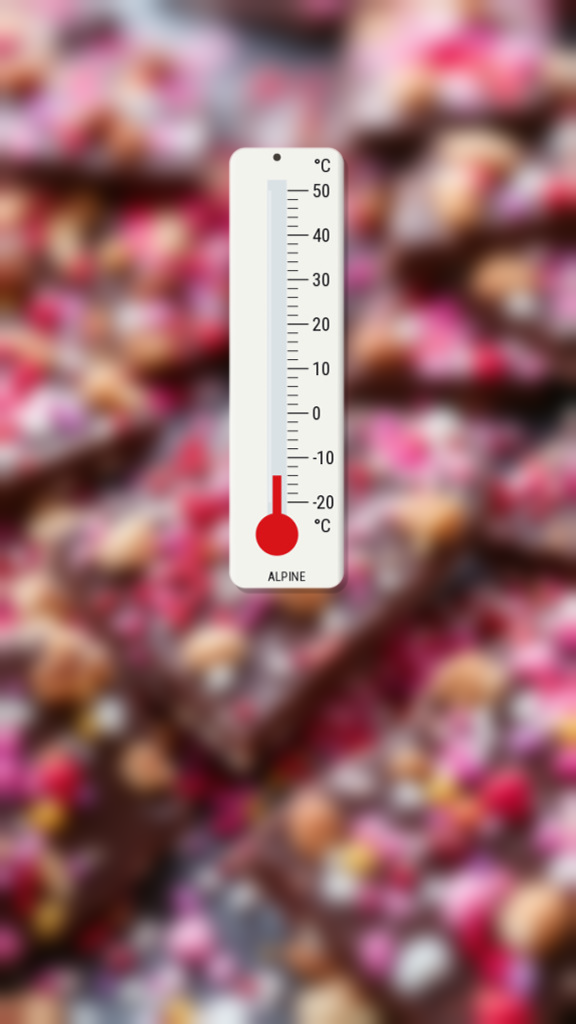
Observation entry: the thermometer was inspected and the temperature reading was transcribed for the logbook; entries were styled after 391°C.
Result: -14°C
